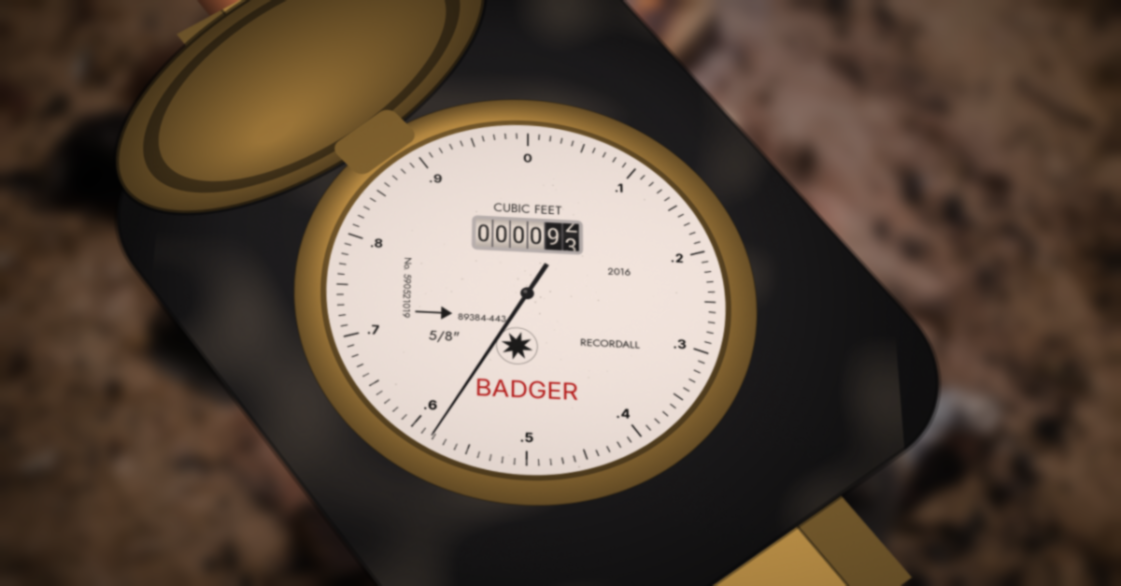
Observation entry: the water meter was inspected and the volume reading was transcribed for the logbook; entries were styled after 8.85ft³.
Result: 92.58ft³
